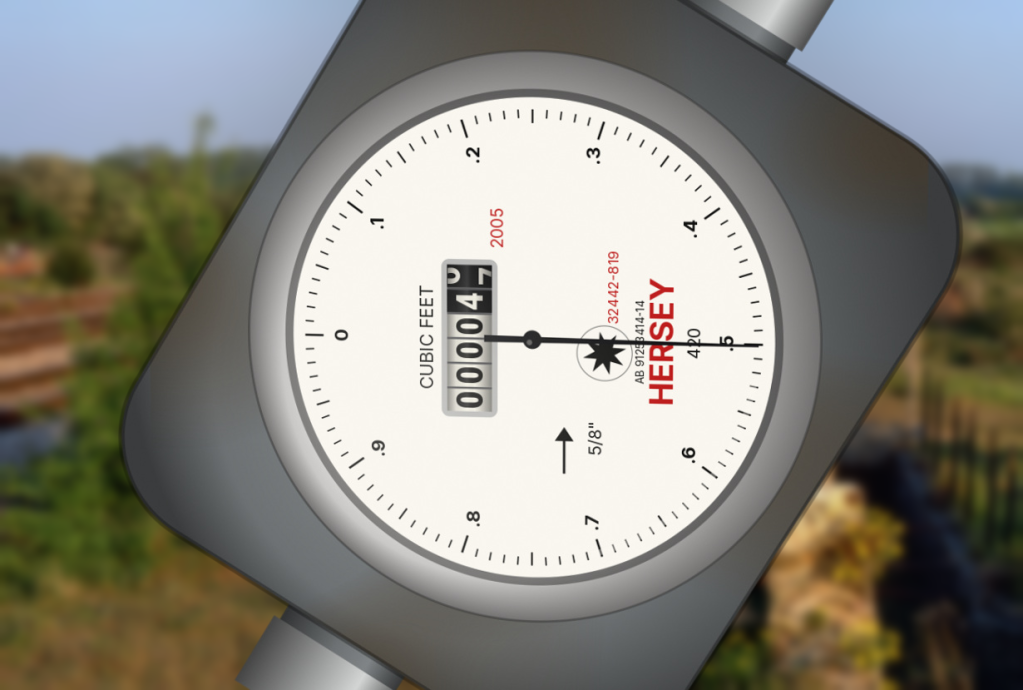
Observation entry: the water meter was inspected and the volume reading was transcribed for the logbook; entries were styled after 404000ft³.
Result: 46.50ft³
